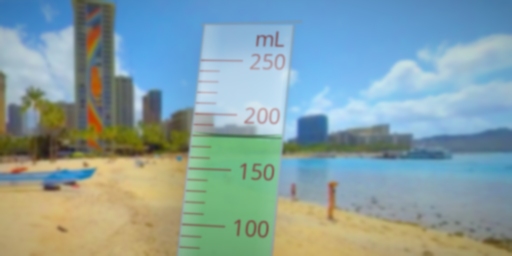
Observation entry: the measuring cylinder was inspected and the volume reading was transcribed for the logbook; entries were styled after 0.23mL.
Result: 180mL
